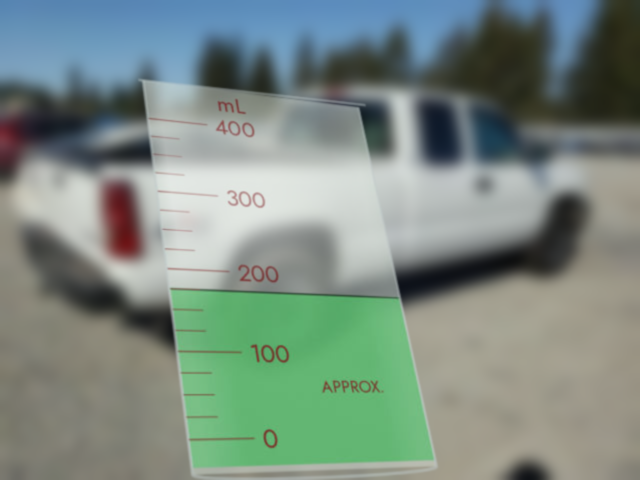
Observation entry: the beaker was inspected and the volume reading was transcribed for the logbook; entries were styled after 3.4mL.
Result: 175mL
